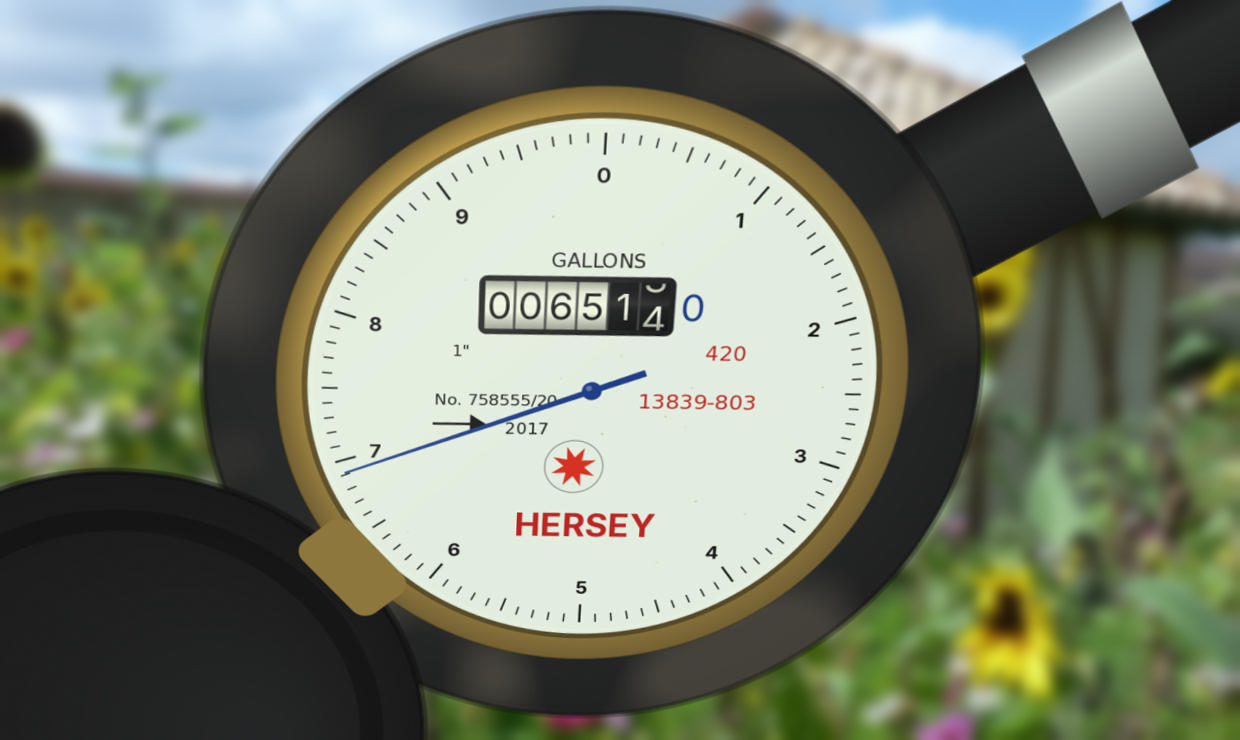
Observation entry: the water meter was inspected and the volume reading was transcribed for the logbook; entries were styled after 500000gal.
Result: 65136.9gal
